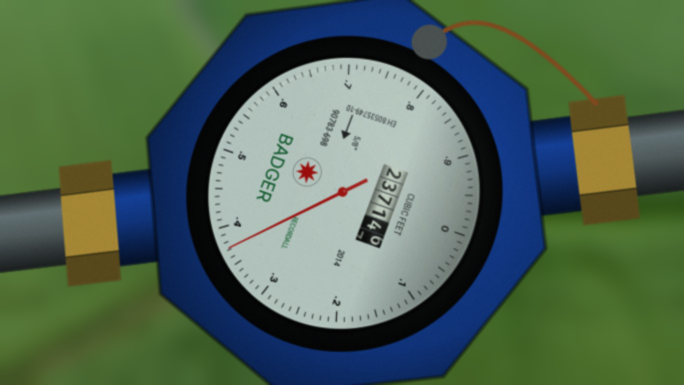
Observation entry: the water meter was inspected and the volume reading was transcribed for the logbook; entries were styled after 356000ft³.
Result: 237146.37ft³
